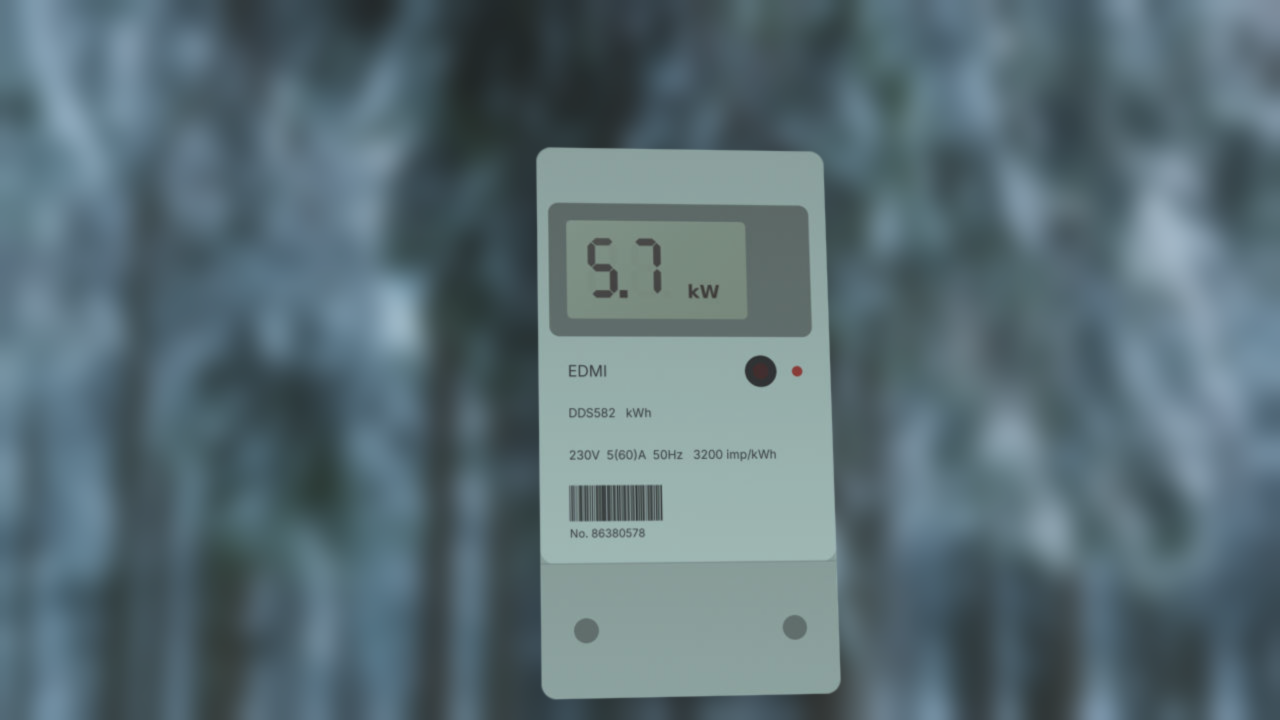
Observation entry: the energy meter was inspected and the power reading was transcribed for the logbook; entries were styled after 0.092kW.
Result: 5.7kW
